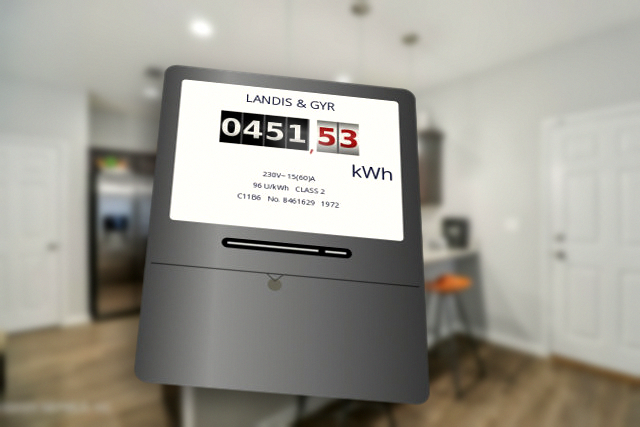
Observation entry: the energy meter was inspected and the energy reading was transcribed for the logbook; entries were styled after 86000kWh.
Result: 451.53kWh
